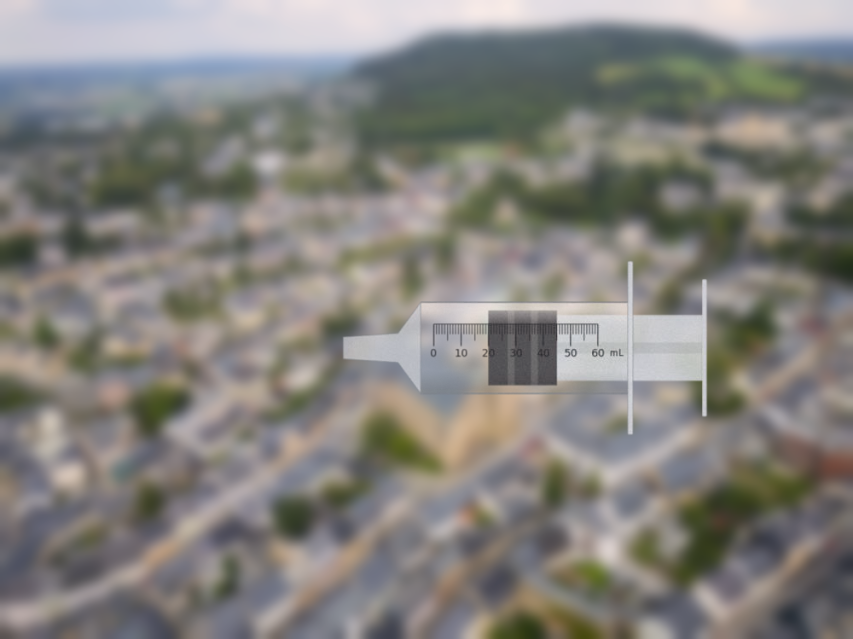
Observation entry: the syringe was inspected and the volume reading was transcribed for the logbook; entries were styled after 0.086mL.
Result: 20mL
